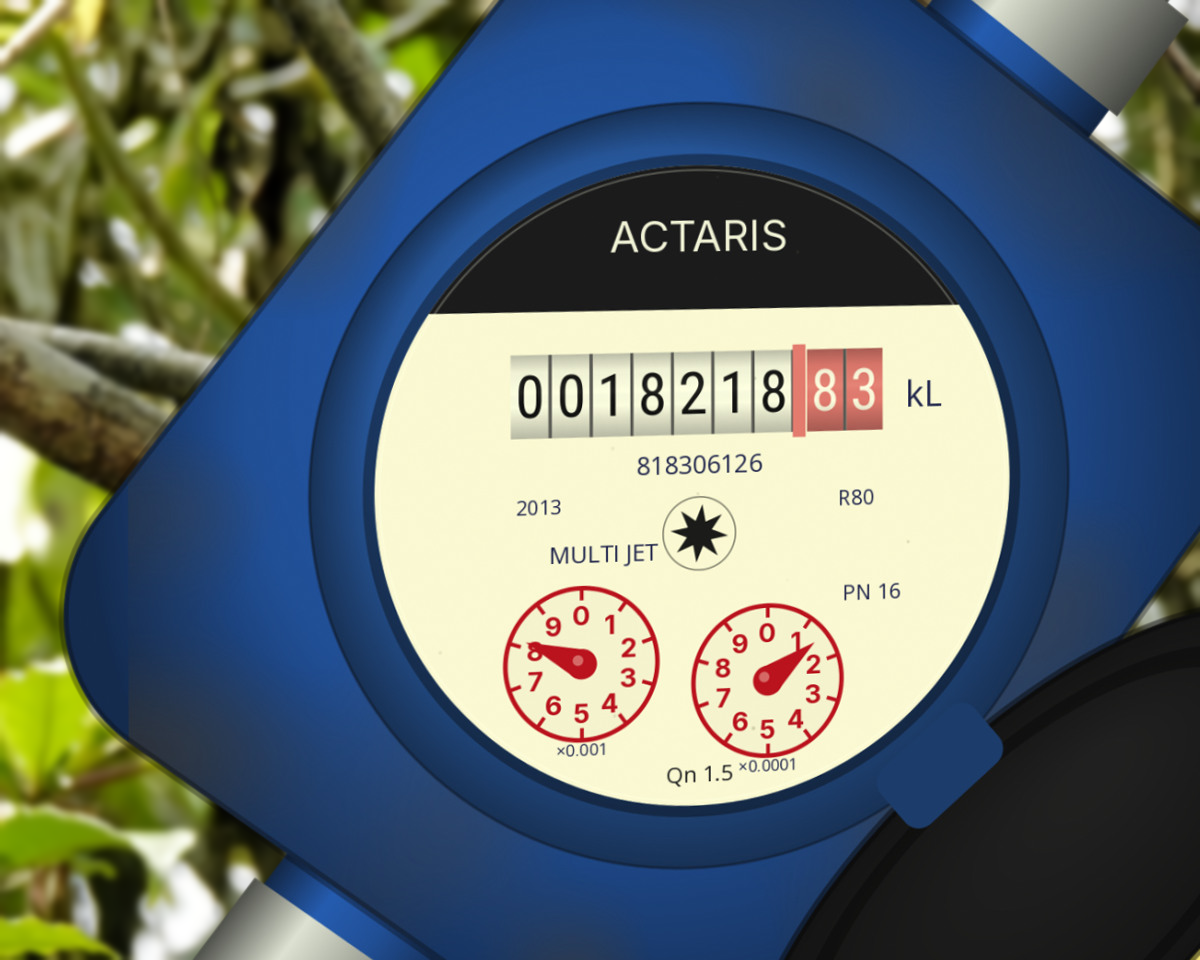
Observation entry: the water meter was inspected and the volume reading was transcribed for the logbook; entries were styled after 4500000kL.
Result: 18218.8381kL
